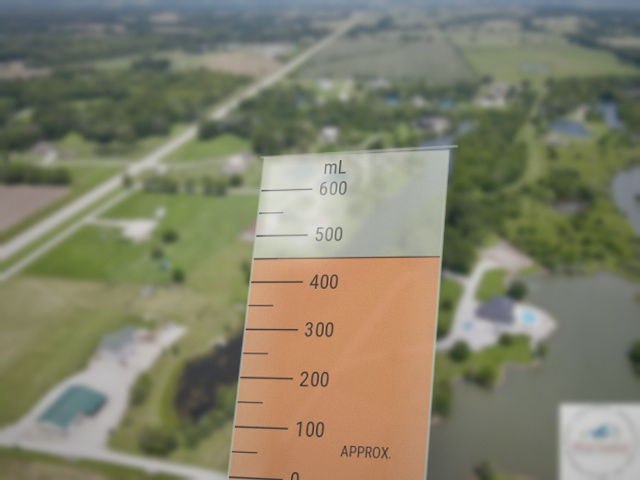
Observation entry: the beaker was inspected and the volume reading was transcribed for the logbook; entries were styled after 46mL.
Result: 450mL
